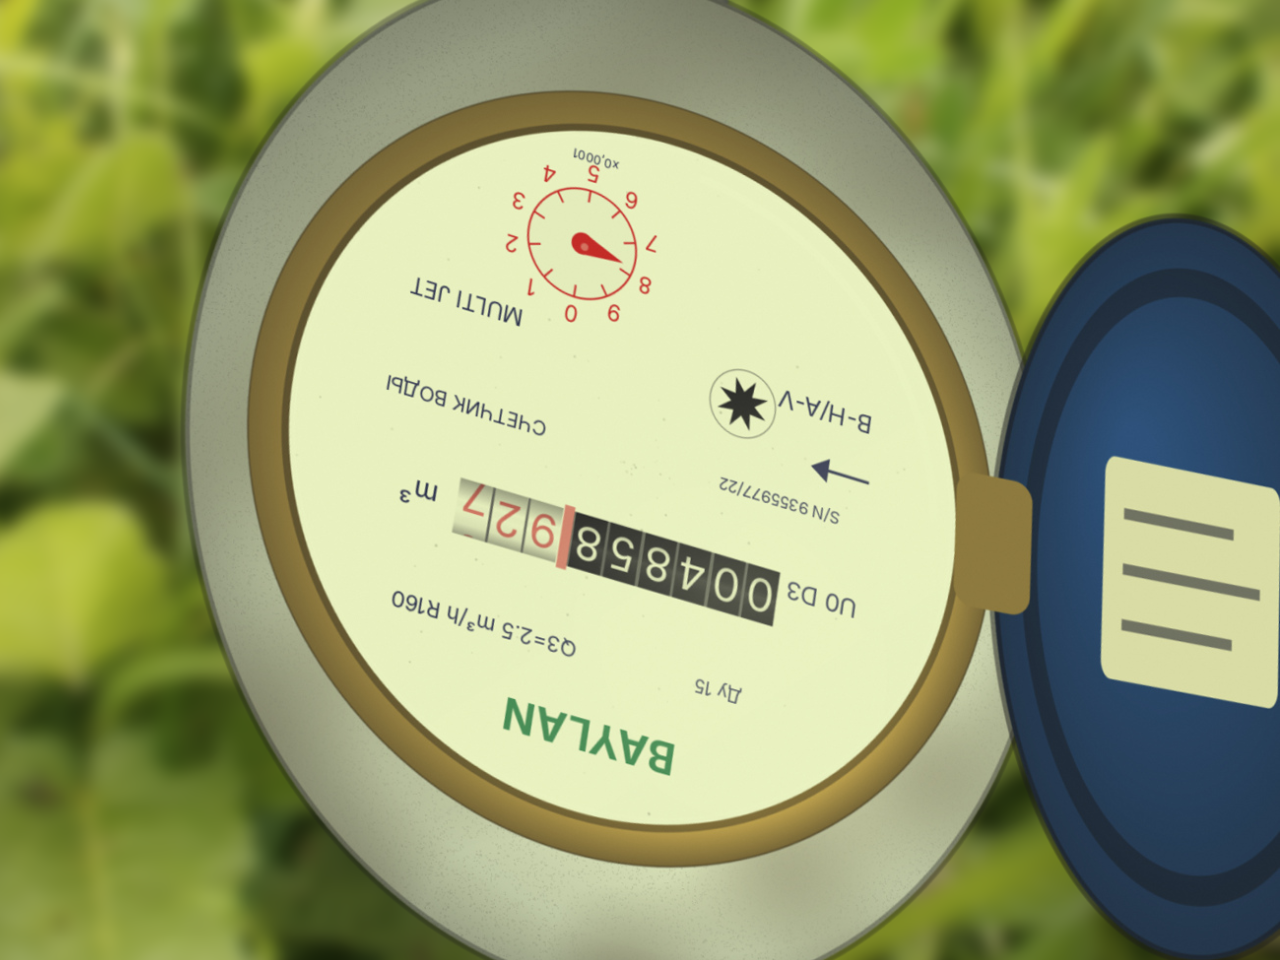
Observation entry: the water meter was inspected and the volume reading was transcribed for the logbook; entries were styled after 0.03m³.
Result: 4858.9267m³
